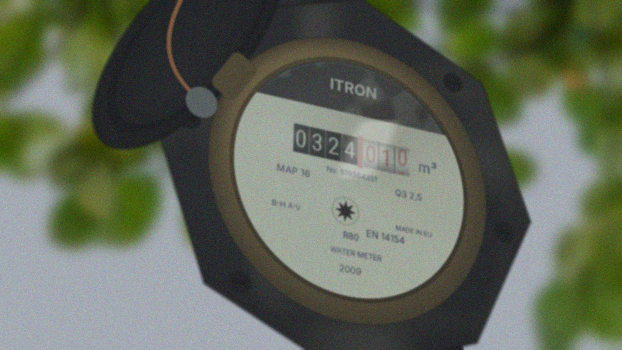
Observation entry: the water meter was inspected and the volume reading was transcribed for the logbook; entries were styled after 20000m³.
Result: 324.010m³
